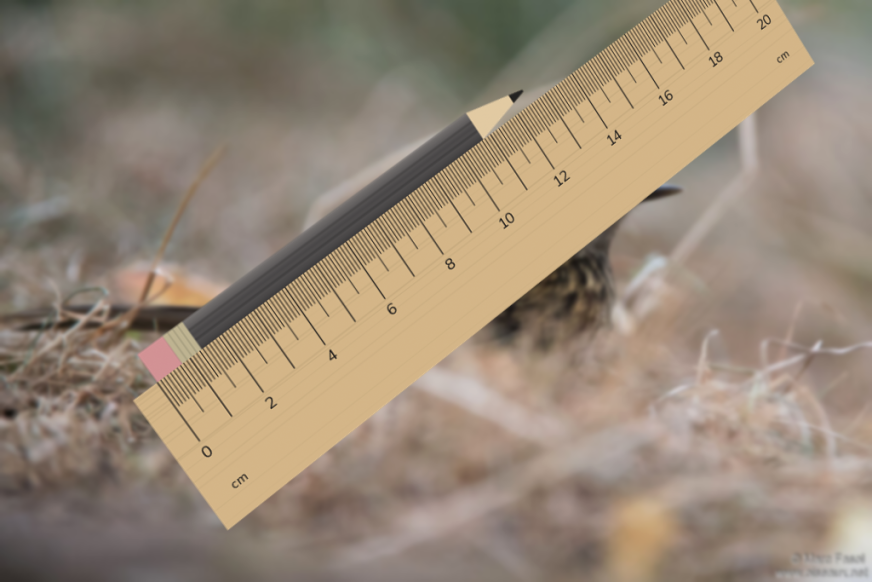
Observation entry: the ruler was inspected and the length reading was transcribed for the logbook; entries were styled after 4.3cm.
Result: 12.5cm
